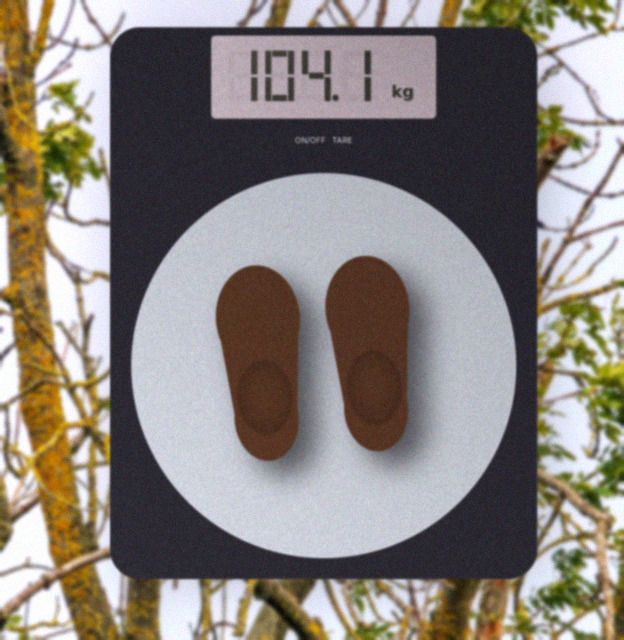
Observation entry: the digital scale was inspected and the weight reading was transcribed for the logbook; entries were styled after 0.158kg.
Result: 104.1kg
